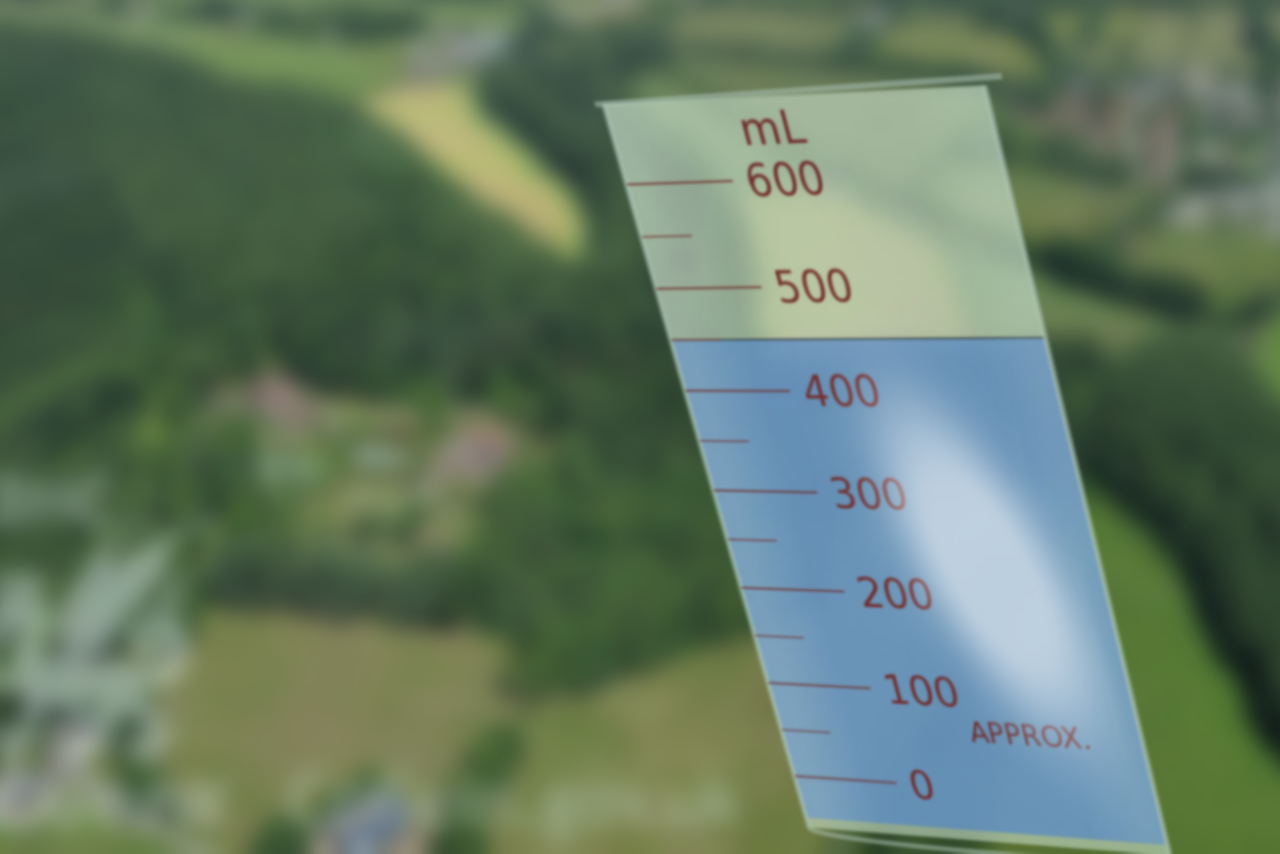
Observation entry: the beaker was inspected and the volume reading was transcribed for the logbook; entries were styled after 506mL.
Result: 450mL
